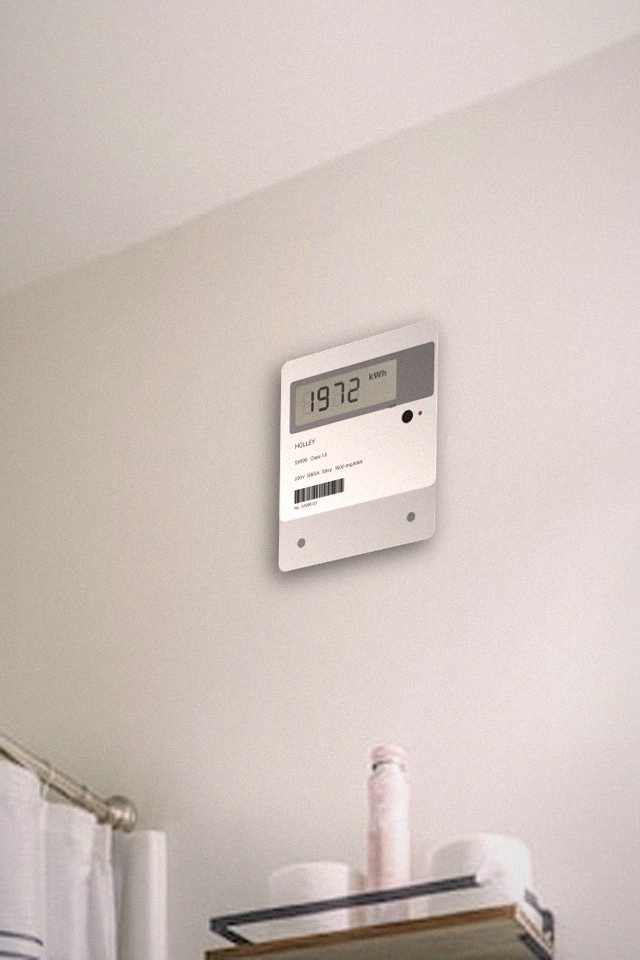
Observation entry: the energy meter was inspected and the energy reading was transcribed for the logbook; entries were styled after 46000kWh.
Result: 1972kWh
